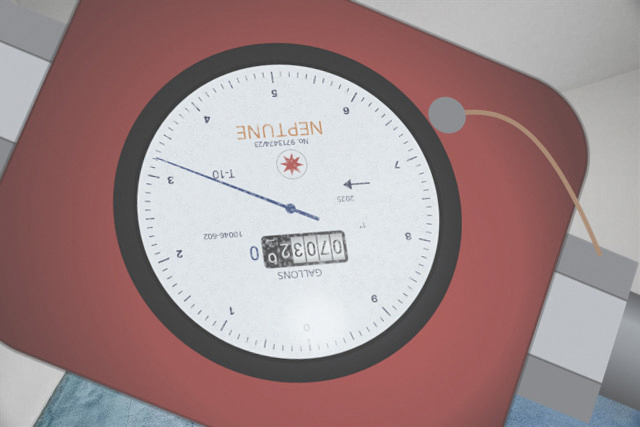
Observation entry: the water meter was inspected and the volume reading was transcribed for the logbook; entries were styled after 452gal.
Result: 703263.2gal
